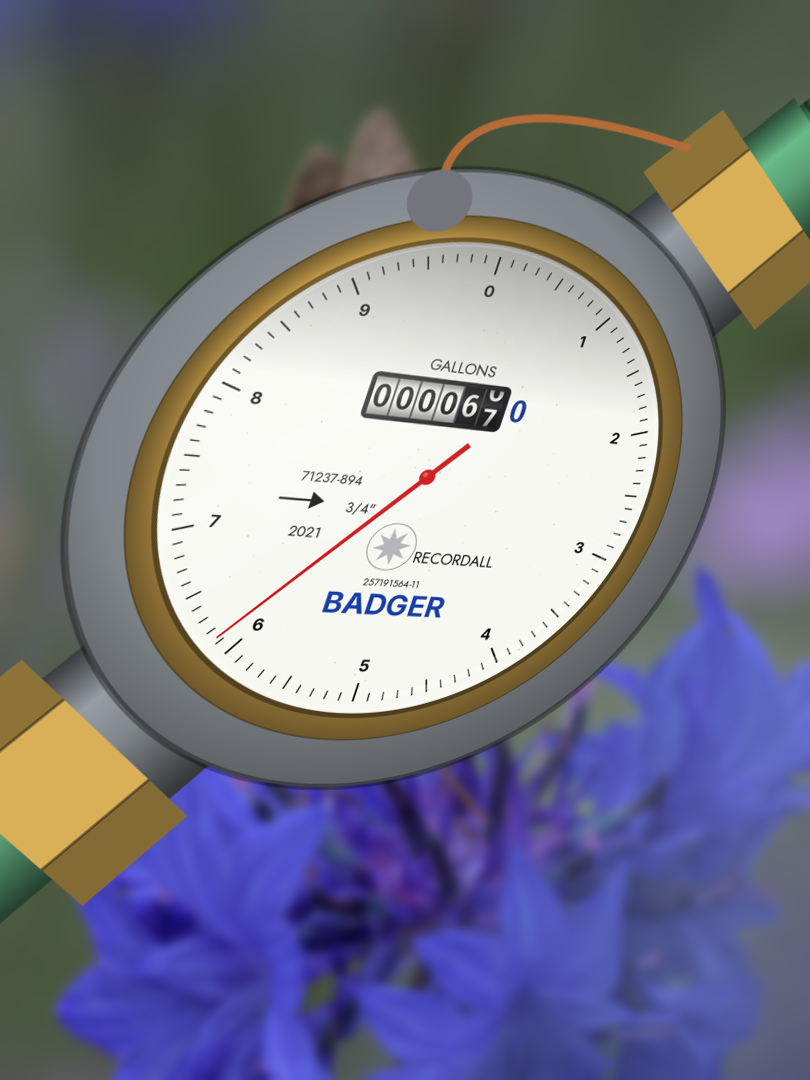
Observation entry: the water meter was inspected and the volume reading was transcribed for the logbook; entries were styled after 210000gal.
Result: 666.1gal
